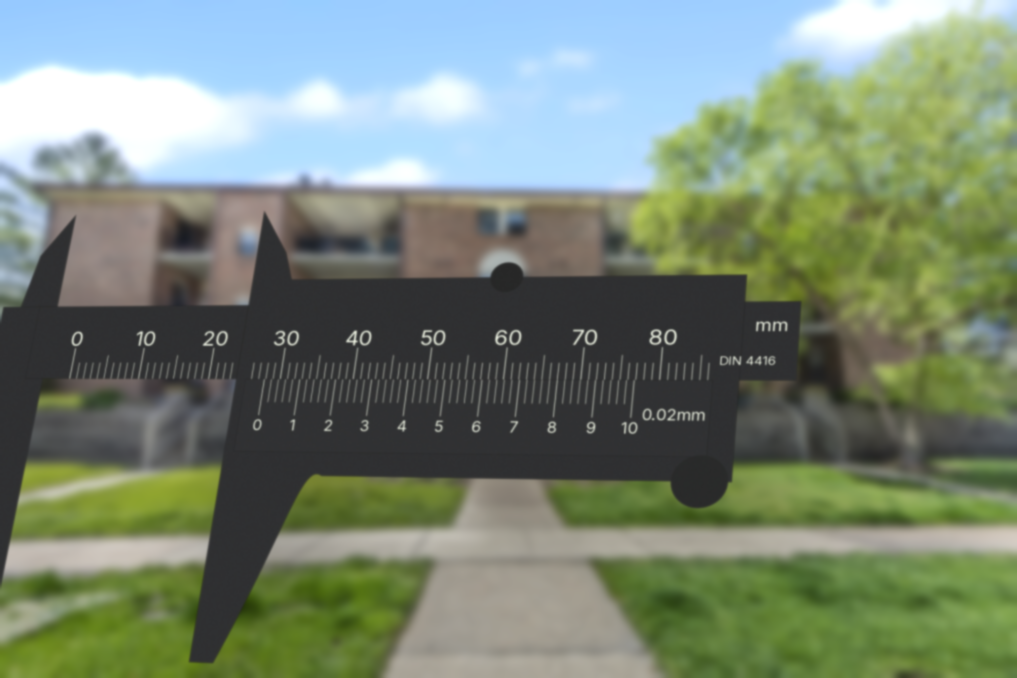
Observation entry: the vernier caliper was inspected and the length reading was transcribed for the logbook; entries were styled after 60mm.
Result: 27.8mm
